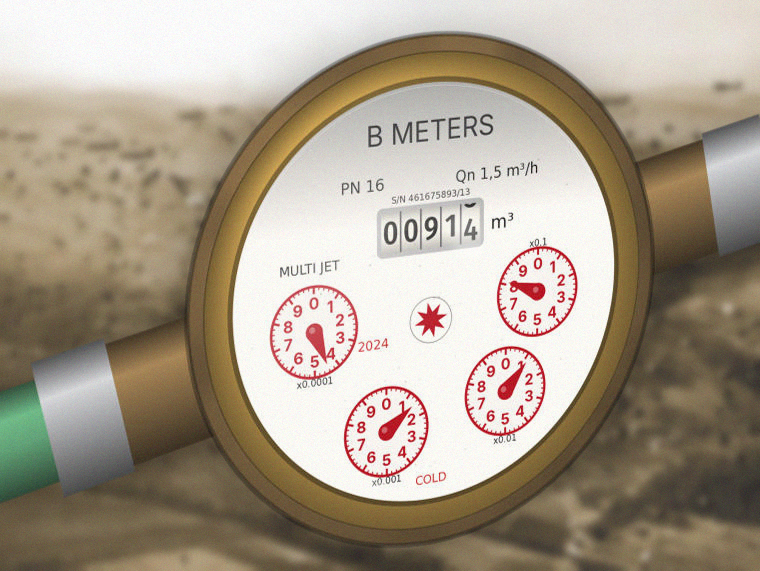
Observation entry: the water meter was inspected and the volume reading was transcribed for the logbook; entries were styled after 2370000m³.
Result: 913.8114m³
